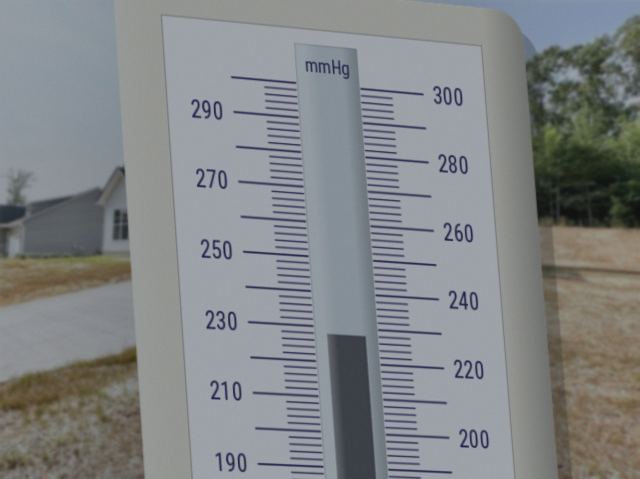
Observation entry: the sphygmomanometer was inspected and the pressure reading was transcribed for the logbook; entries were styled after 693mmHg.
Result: 228mmHg
